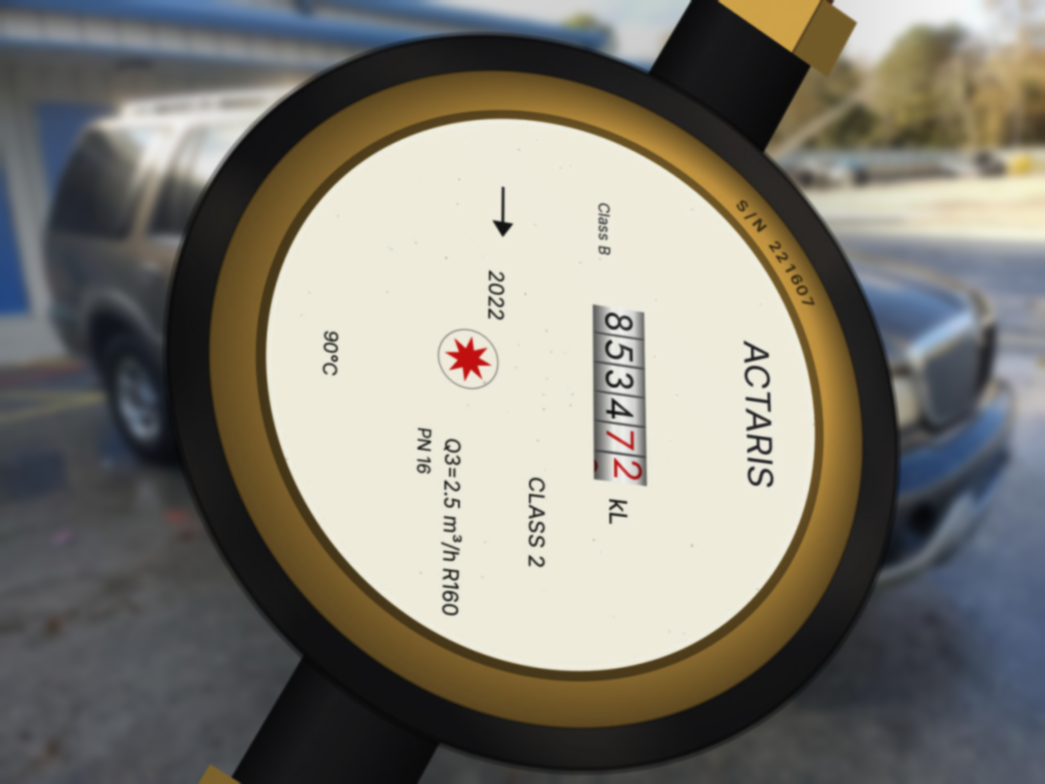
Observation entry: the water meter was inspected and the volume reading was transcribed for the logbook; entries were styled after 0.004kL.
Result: 8534.72kL
